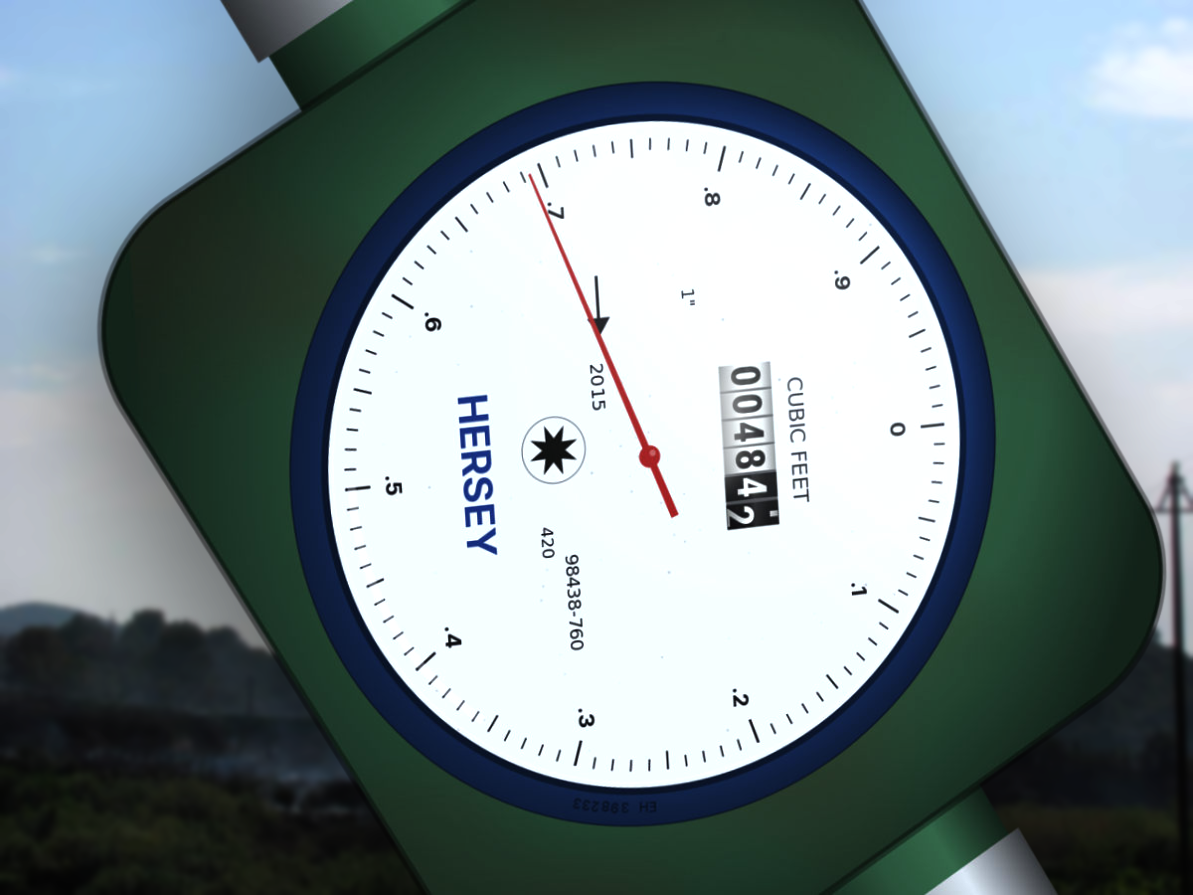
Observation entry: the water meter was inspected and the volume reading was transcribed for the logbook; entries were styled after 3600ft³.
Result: 4841.69ft³
